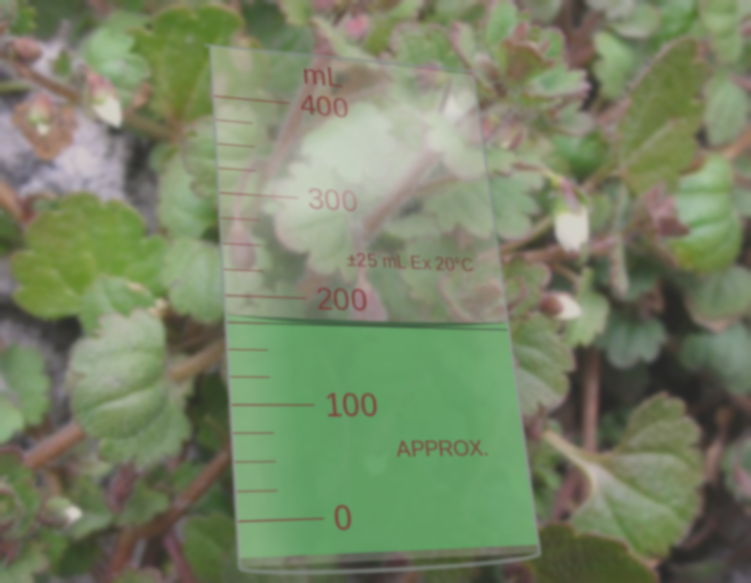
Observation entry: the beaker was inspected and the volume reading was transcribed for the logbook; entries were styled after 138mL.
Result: 175mL
